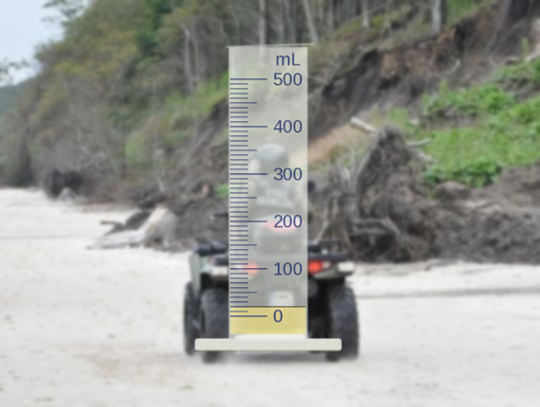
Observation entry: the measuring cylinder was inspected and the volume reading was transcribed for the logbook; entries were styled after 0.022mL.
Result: 20mL
